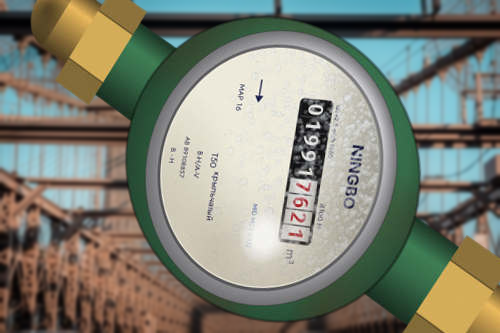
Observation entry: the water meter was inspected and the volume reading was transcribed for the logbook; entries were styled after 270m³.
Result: 1991.7621m³
